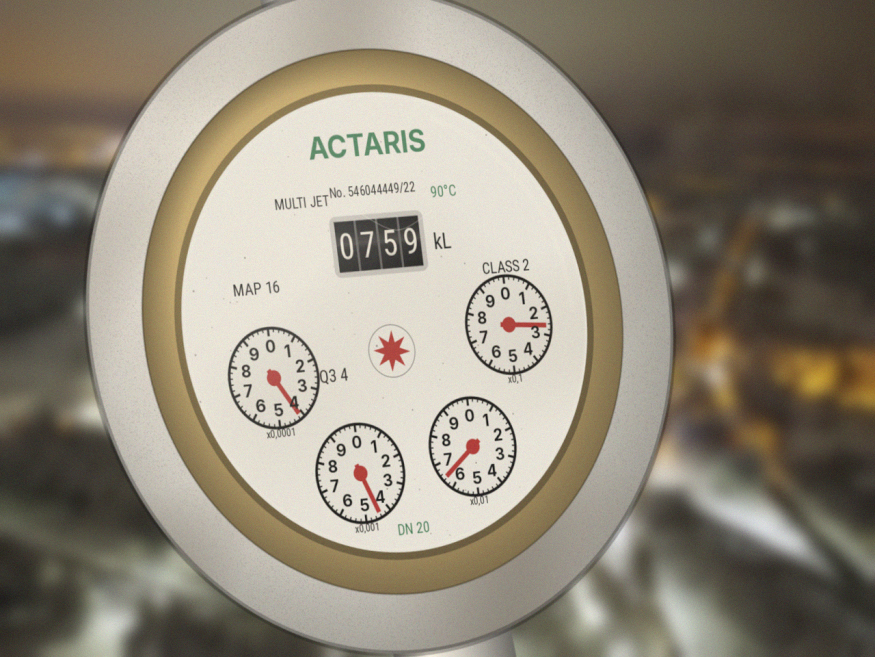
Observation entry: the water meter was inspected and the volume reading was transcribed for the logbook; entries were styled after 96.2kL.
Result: 759.2644kL
